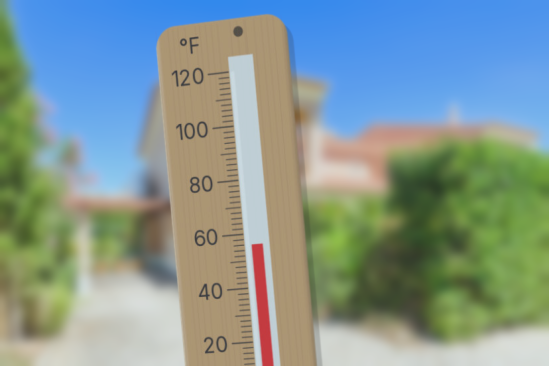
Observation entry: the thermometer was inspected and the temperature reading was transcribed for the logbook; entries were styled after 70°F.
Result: 56°F
